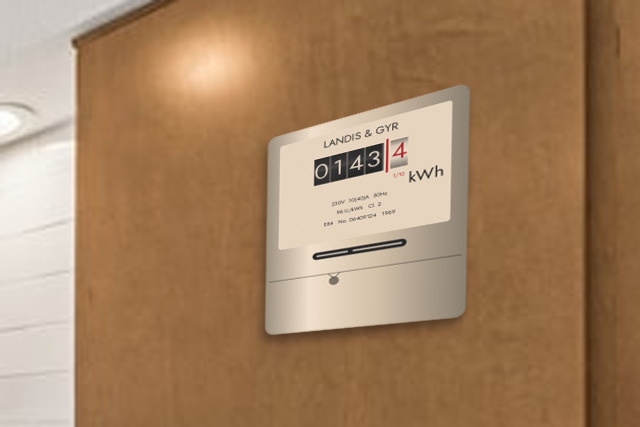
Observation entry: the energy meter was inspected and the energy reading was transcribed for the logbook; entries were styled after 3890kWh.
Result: 143.4kWh
